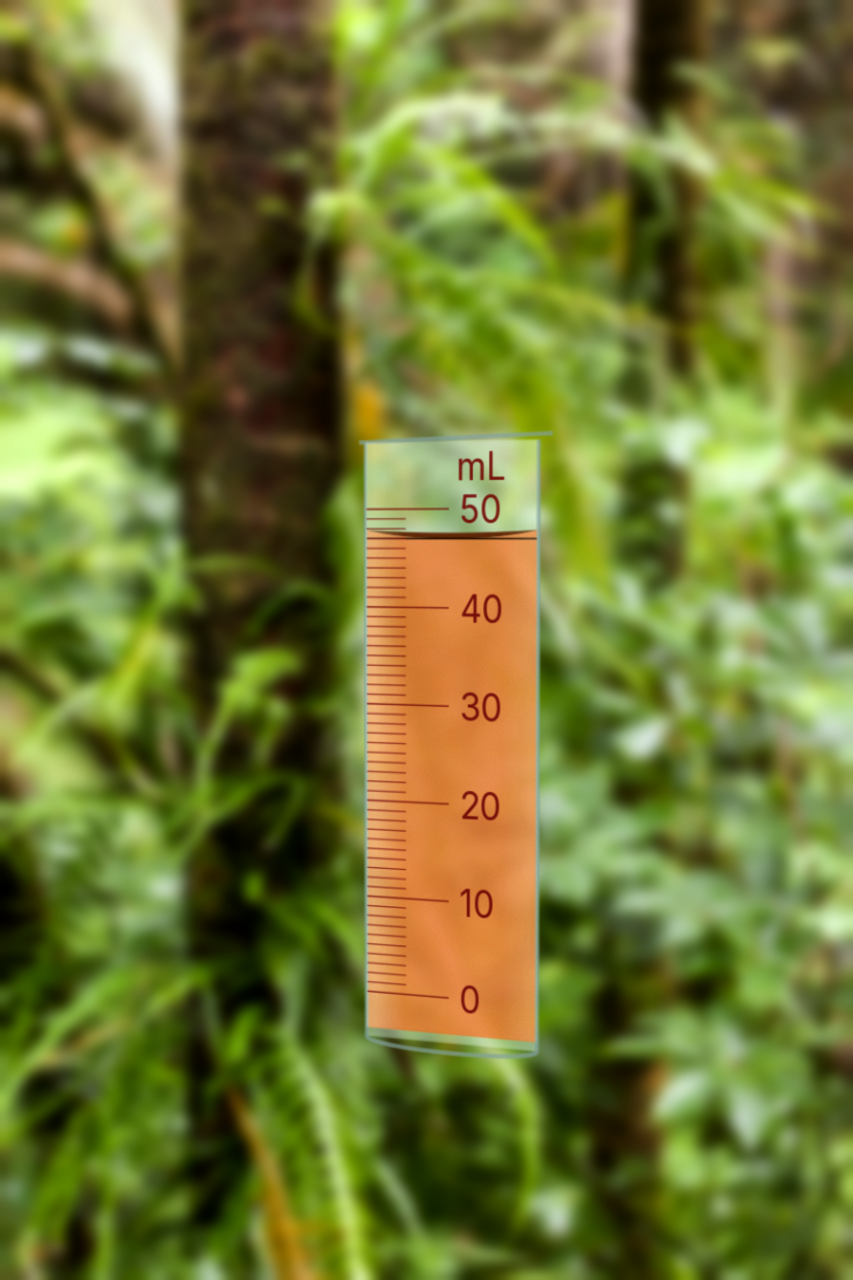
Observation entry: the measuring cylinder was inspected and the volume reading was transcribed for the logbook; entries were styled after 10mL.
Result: 47mL
